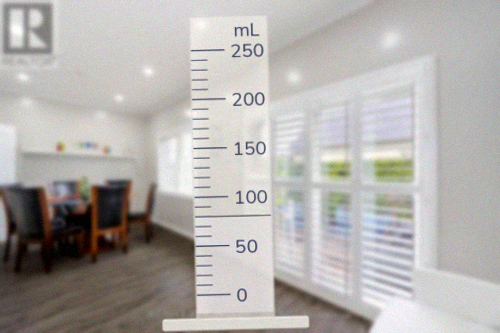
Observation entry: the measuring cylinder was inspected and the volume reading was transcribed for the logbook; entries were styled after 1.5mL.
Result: 80mL
